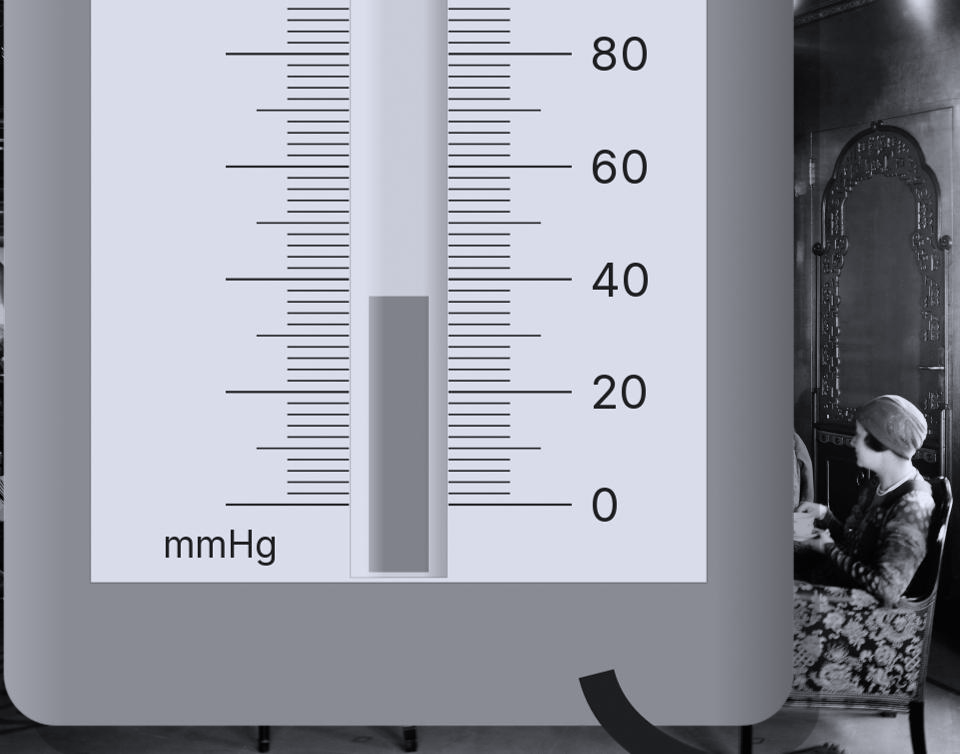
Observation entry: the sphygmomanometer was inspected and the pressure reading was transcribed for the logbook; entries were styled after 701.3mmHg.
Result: 37mmHg
